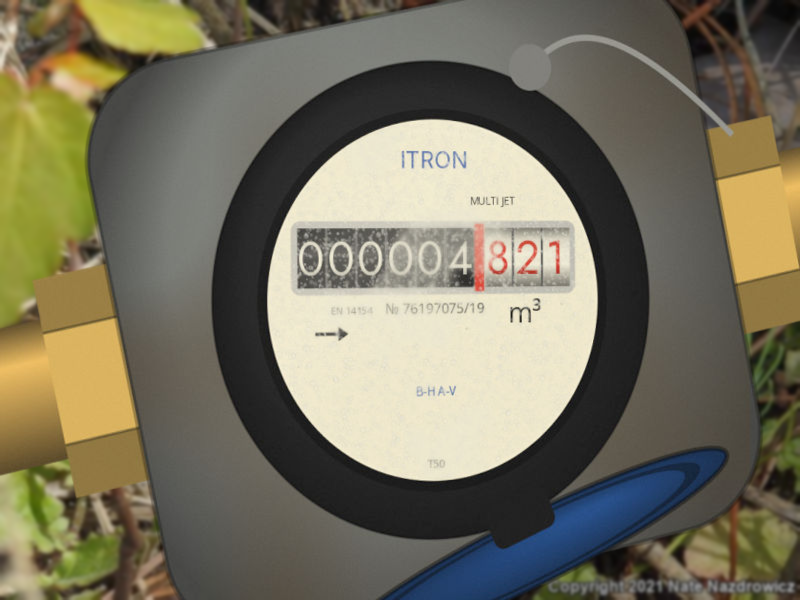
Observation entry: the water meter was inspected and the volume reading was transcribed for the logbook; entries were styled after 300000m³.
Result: 4.821m³
